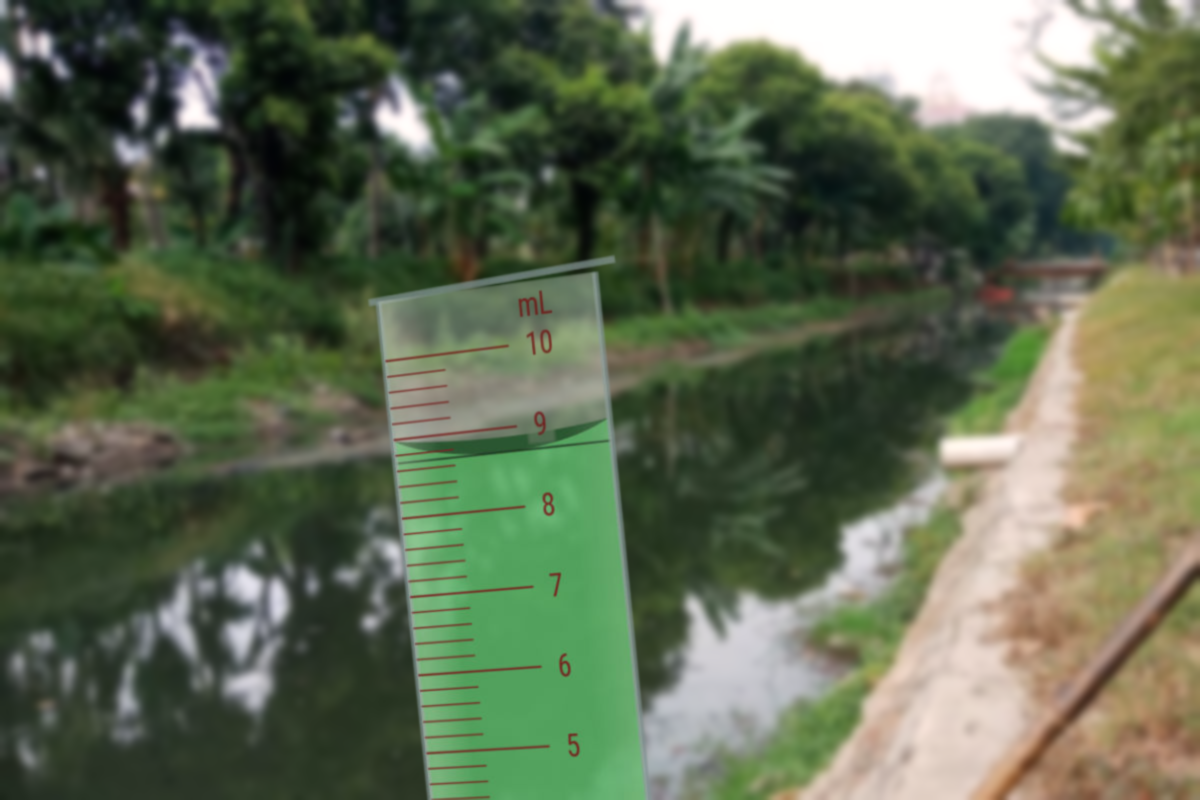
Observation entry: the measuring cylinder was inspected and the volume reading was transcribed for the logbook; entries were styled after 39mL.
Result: 8.7mL
